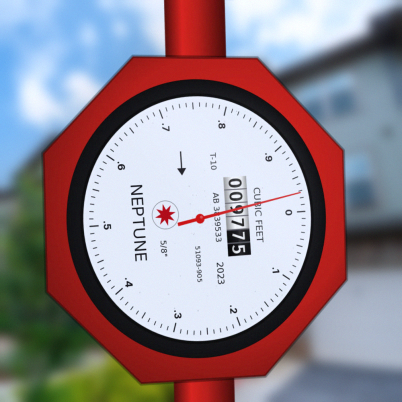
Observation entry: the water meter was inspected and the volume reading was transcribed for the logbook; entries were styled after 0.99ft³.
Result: 9774.97ft³
